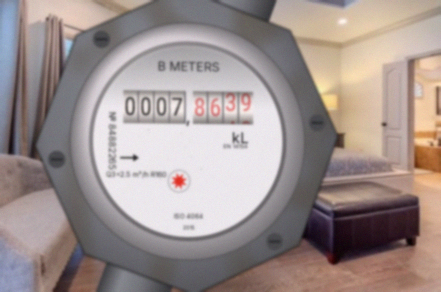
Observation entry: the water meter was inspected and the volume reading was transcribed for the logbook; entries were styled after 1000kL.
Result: 7.8639kL
